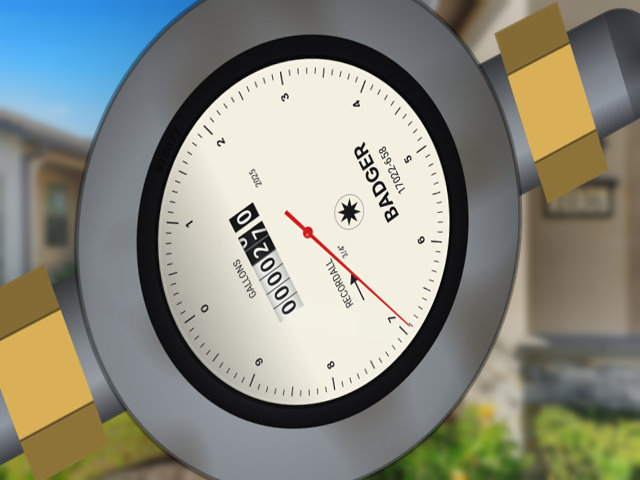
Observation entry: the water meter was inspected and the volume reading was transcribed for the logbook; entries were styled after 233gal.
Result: 266.9gal
